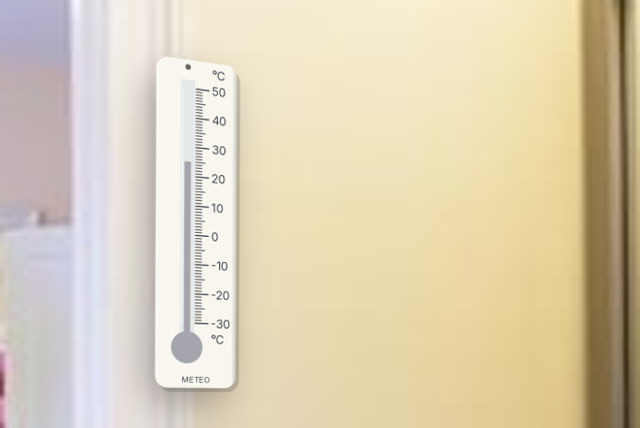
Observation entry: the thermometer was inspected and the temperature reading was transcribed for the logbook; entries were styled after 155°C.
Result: 25°C
